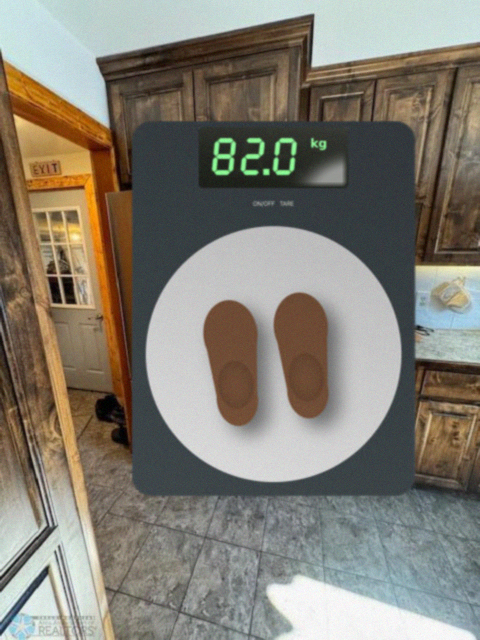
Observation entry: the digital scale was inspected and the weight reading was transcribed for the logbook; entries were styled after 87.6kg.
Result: 82.0kg
